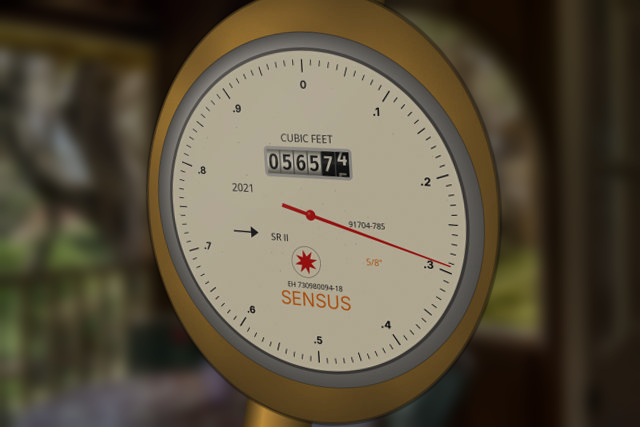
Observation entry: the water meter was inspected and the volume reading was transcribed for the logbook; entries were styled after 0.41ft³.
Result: 56574.29ft³
